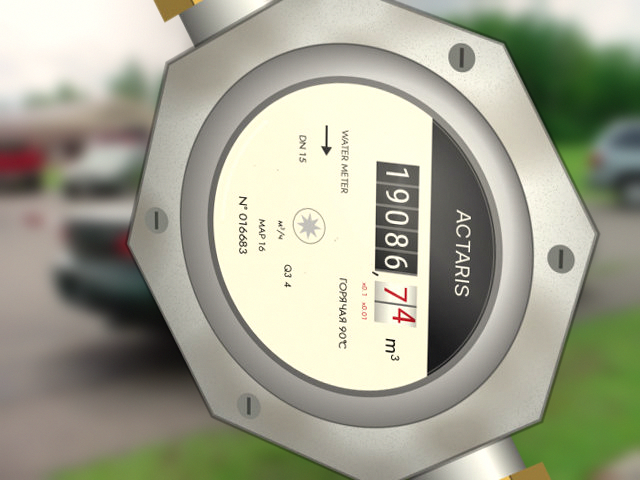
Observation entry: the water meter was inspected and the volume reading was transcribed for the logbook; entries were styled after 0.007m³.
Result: 19086.74m³
